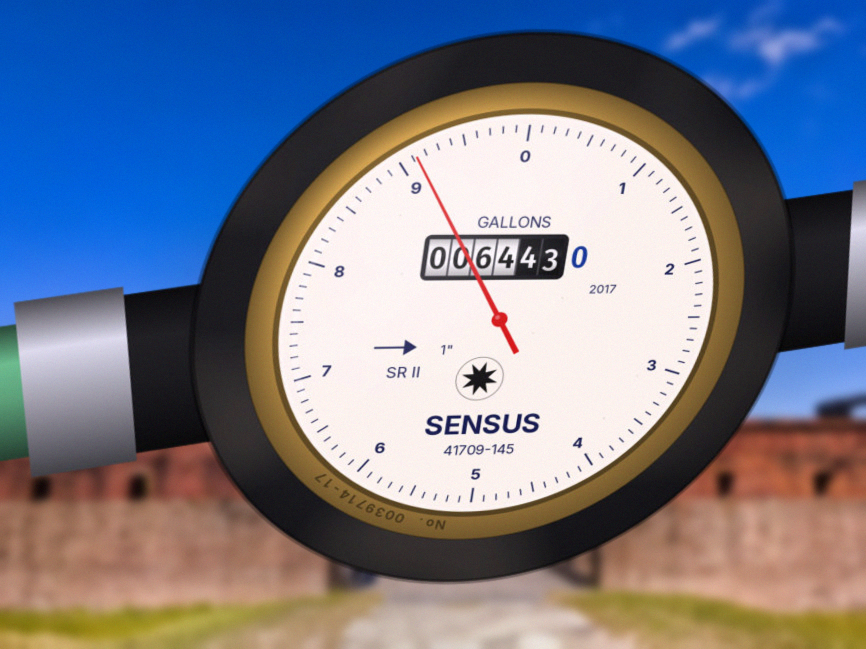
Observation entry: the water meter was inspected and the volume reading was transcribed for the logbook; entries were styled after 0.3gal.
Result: 64429.1gal
